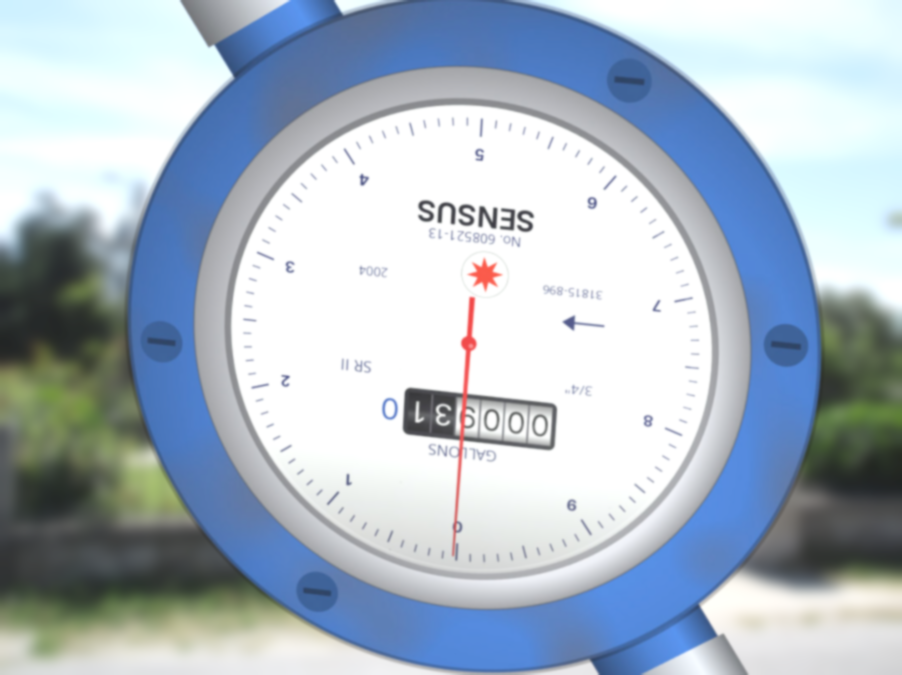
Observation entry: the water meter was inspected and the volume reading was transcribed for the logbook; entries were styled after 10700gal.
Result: 9310.0gal
